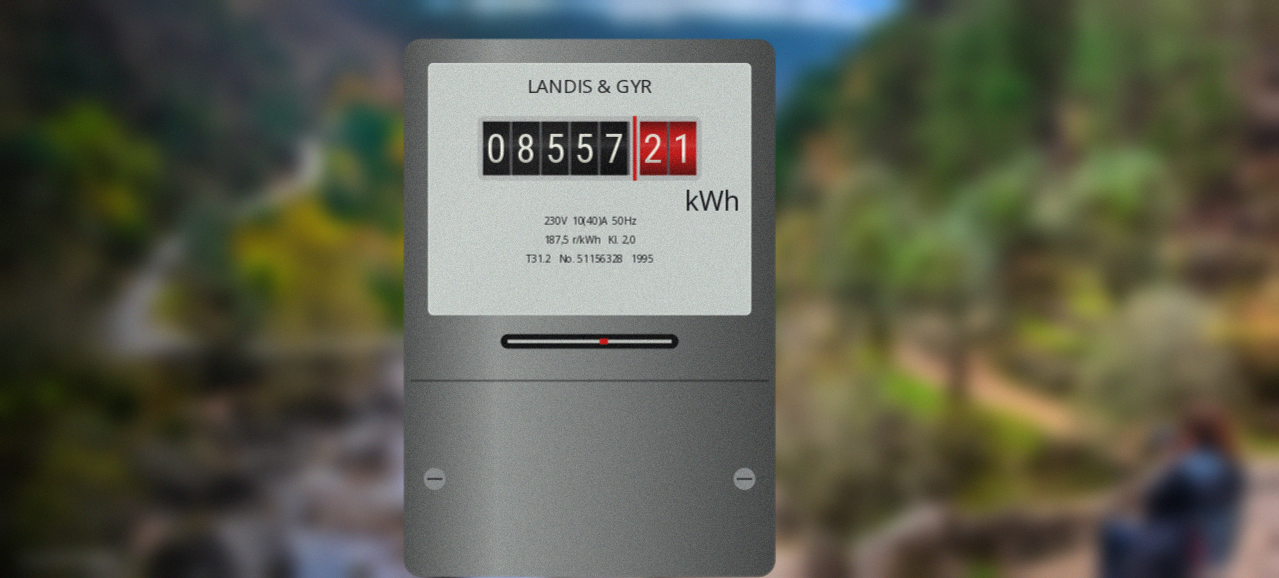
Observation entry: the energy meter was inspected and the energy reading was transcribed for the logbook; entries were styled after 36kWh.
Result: 8557.21kWh
